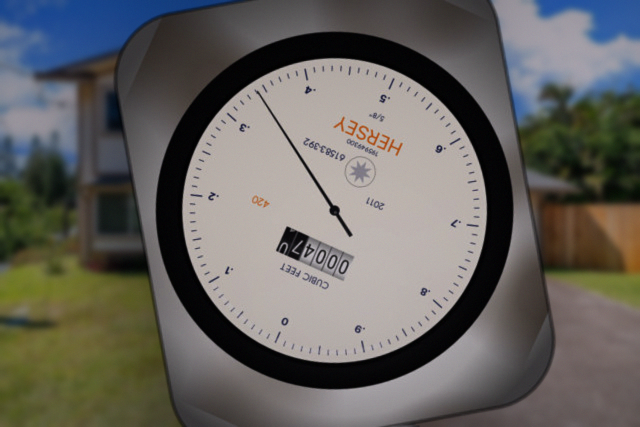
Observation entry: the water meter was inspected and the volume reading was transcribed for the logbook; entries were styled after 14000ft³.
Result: 470.34ft³
